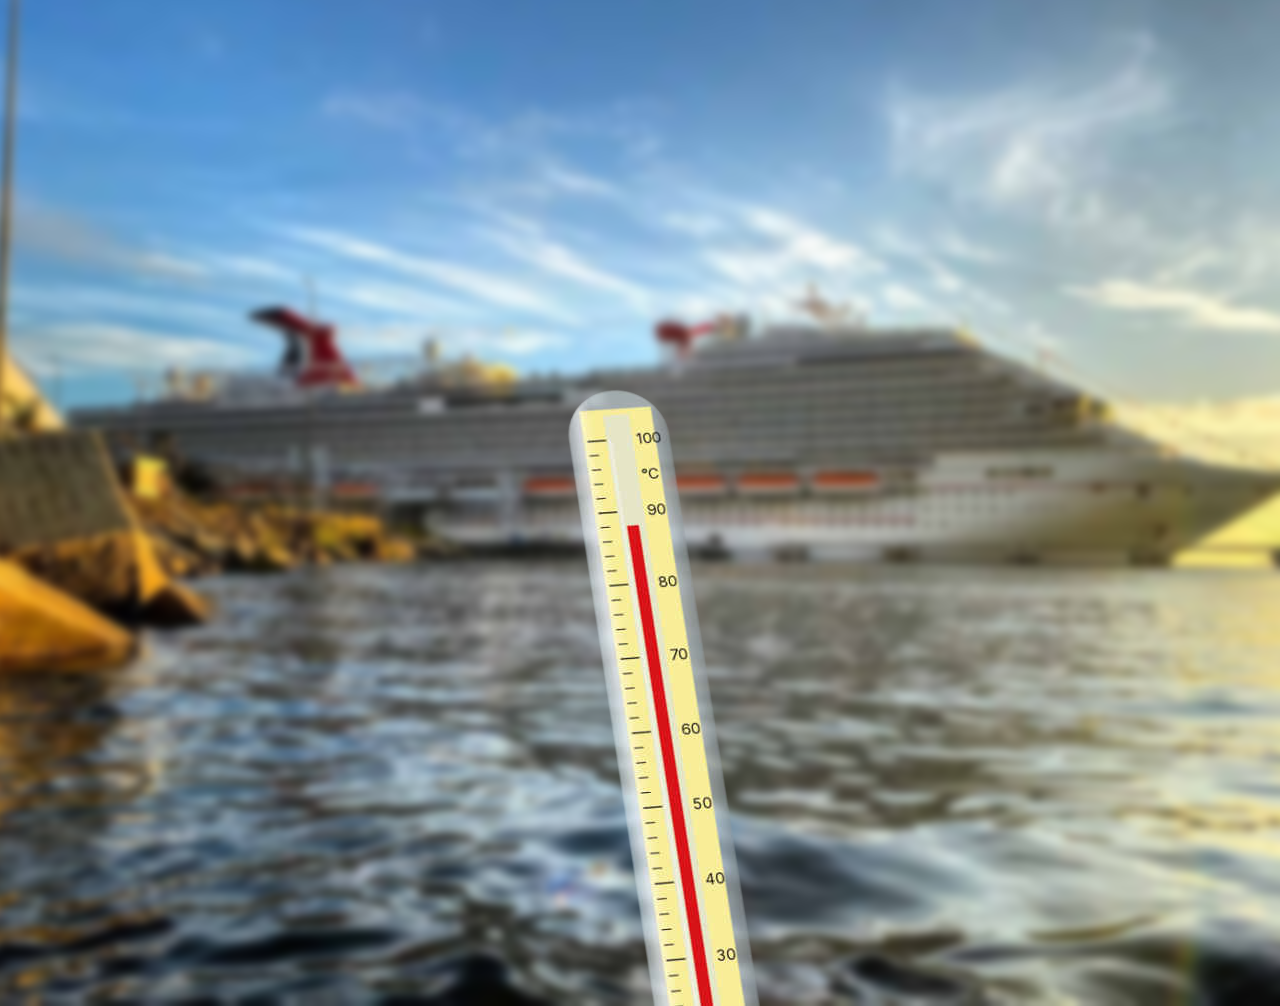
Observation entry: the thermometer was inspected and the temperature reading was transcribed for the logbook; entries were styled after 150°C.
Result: 88°C
